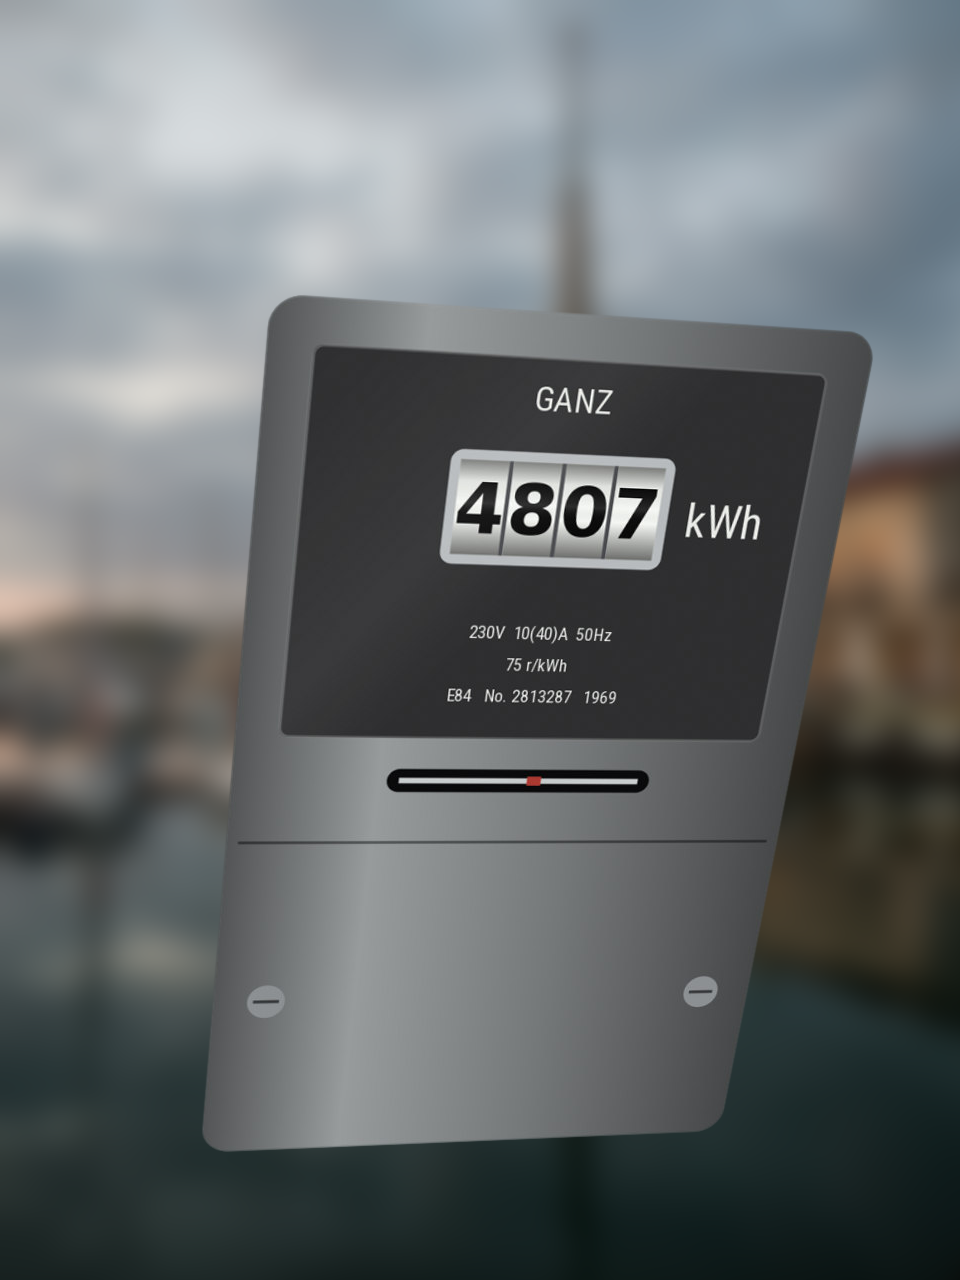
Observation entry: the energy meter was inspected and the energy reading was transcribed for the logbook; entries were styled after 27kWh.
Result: 4807kWh
